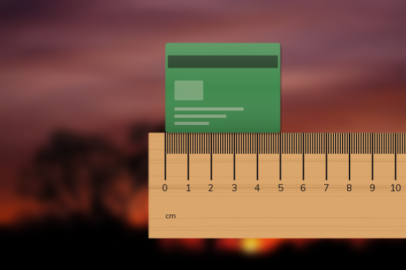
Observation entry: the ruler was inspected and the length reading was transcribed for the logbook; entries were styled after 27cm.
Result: 5cm
